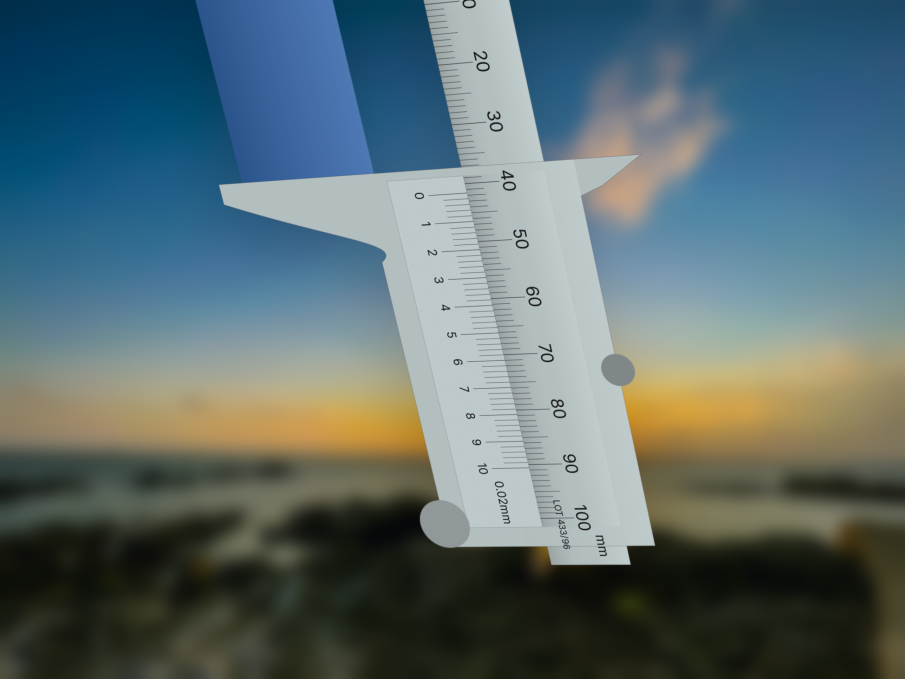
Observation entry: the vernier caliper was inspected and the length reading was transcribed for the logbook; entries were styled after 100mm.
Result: 41.6mm
